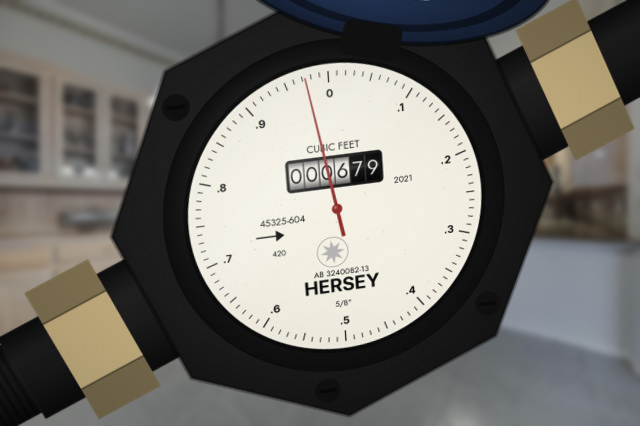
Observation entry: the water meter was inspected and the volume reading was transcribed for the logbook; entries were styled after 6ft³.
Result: 678.97ft³
